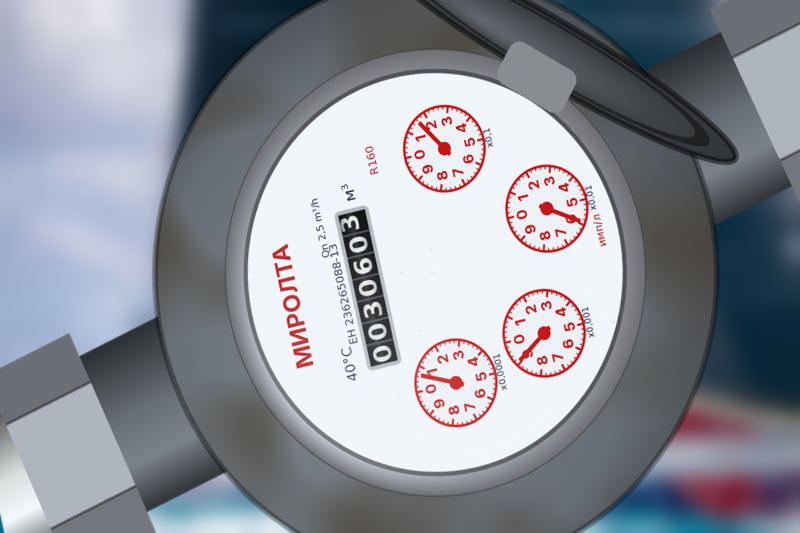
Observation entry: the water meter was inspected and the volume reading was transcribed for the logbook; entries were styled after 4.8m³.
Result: 30603.1590m³
